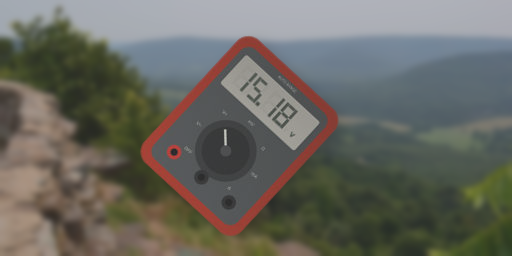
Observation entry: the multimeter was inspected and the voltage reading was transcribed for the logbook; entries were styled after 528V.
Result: 15.18V
